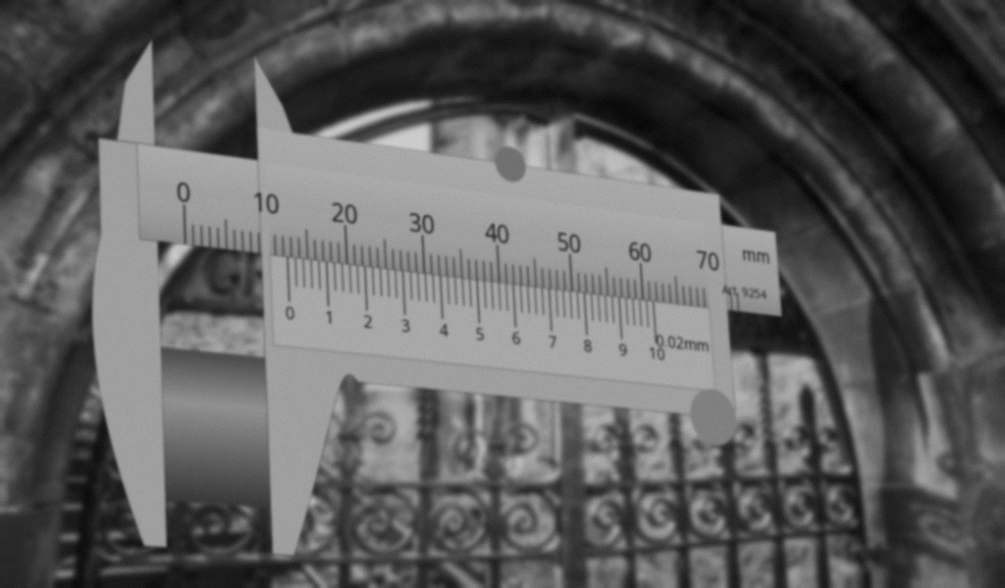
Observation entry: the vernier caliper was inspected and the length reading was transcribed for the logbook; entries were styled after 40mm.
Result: 12.5mm
